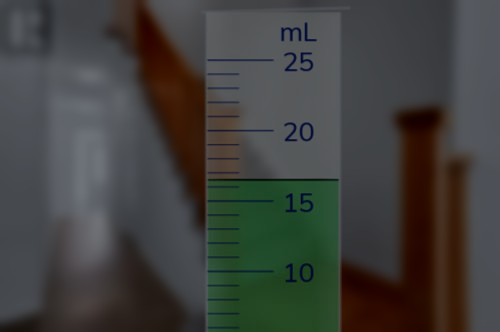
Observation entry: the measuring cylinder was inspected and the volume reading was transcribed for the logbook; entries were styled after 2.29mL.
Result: 16.5mL
